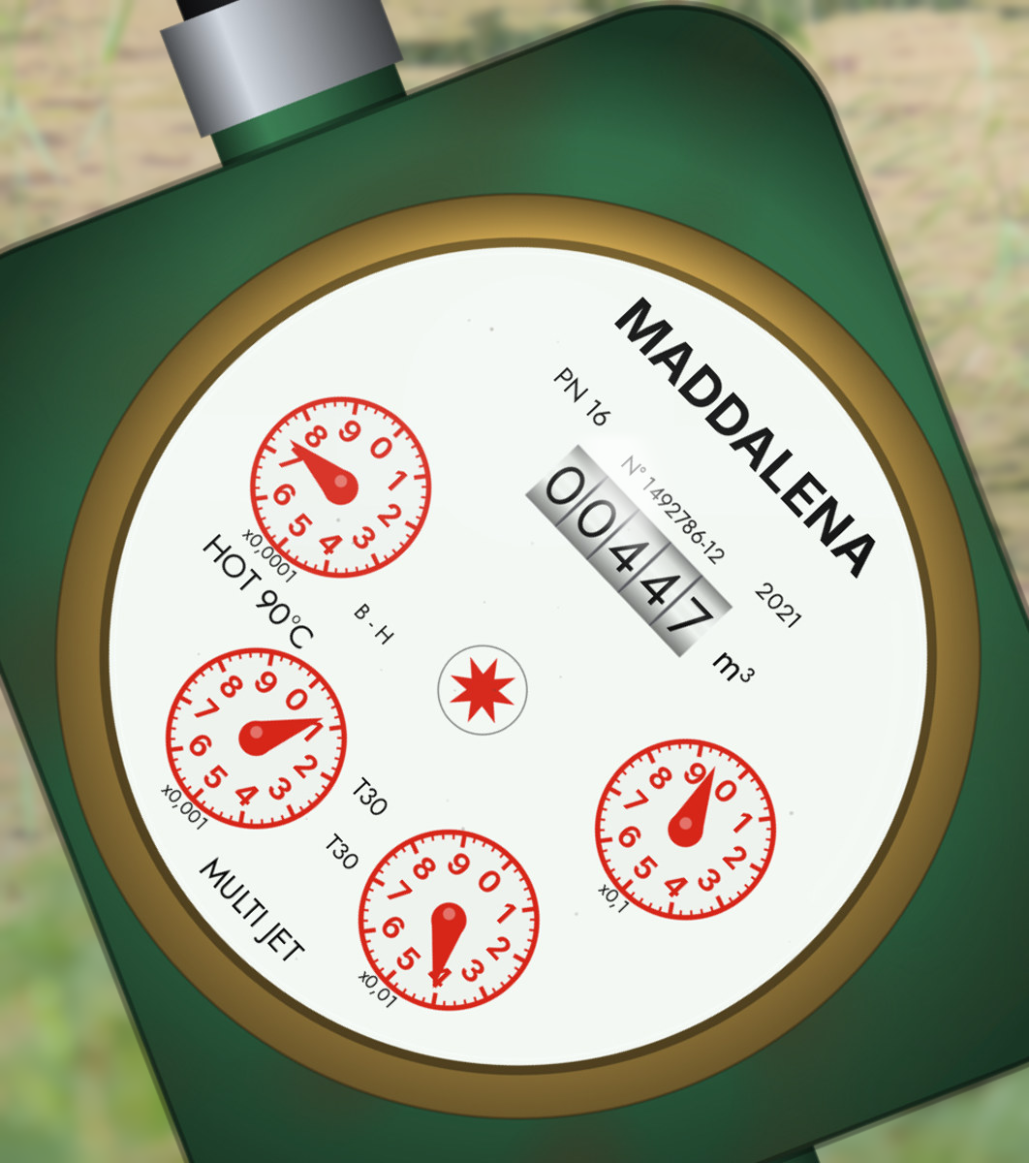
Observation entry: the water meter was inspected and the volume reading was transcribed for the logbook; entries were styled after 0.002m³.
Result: 446.9407m³
